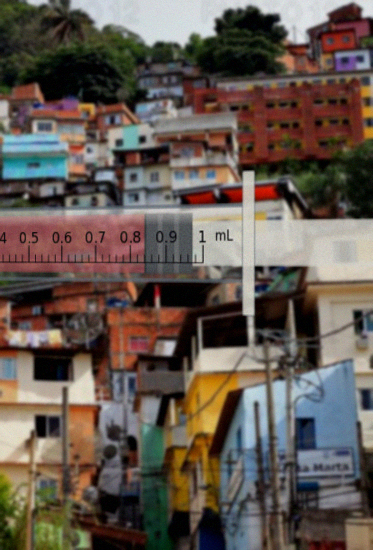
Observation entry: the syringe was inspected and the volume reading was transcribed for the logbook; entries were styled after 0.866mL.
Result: 0.84mL
